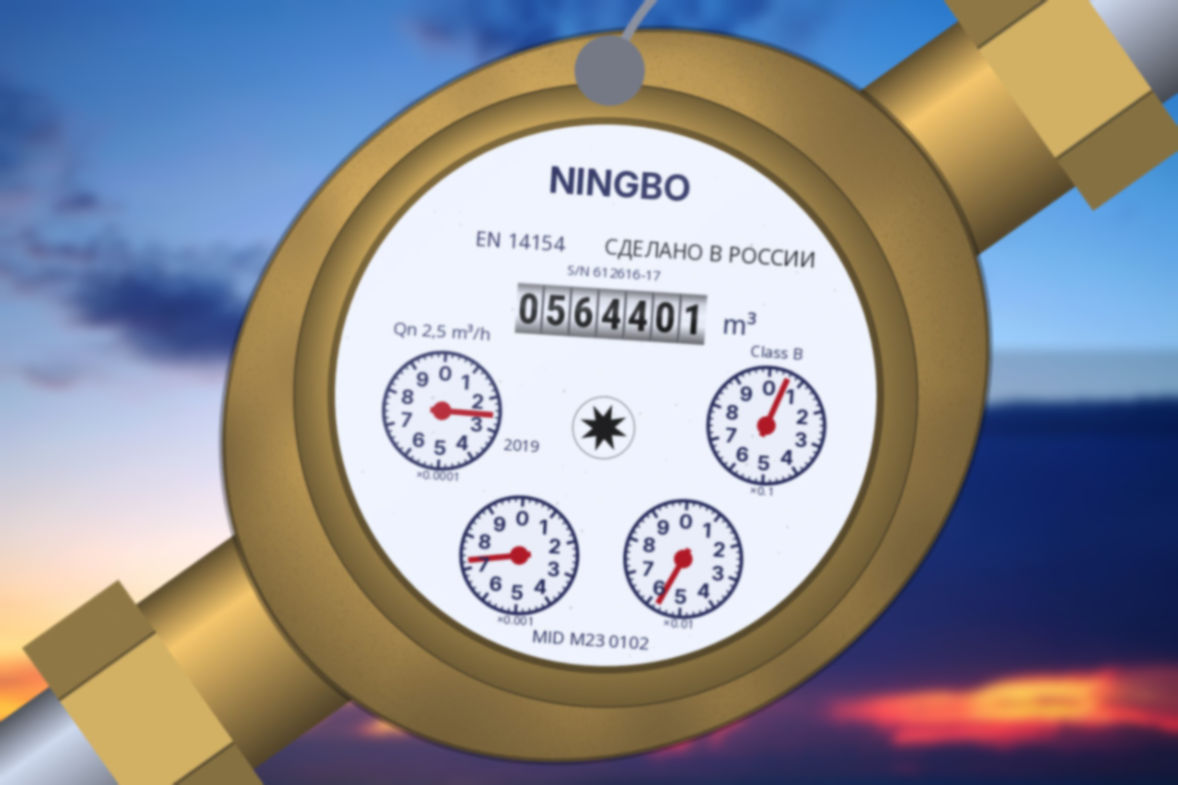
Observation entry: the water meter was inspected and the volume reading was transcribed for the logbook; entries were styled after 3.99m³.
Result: 564401.0572m³
